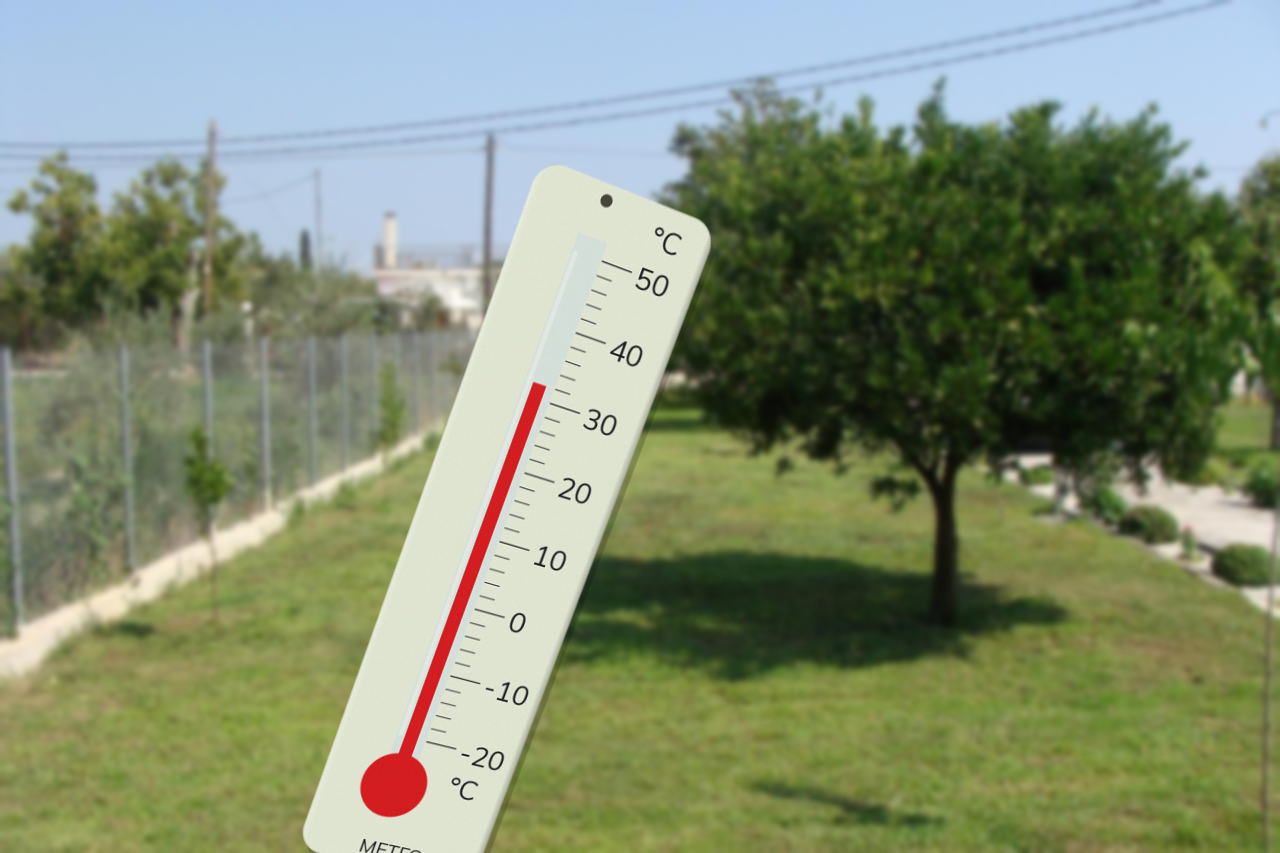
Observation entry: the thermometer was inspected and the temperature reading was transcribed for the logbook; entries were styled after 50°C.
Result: 32°C
